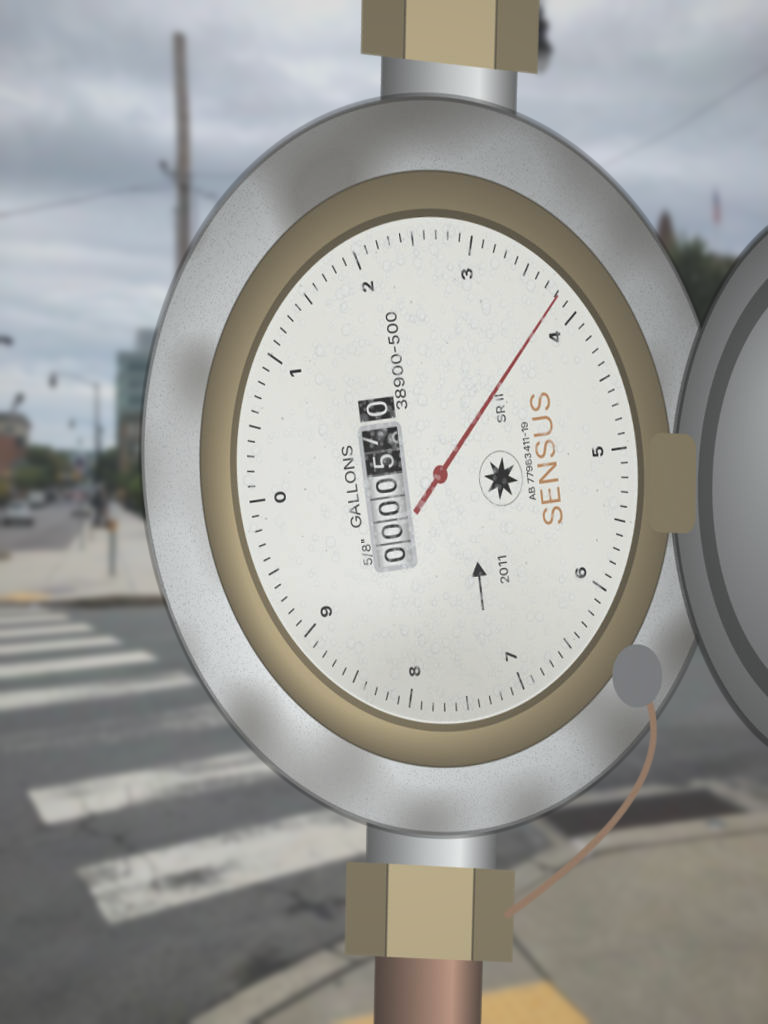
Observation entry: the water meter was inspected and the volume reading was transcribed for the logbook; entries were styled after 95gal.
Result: 573.8gal
